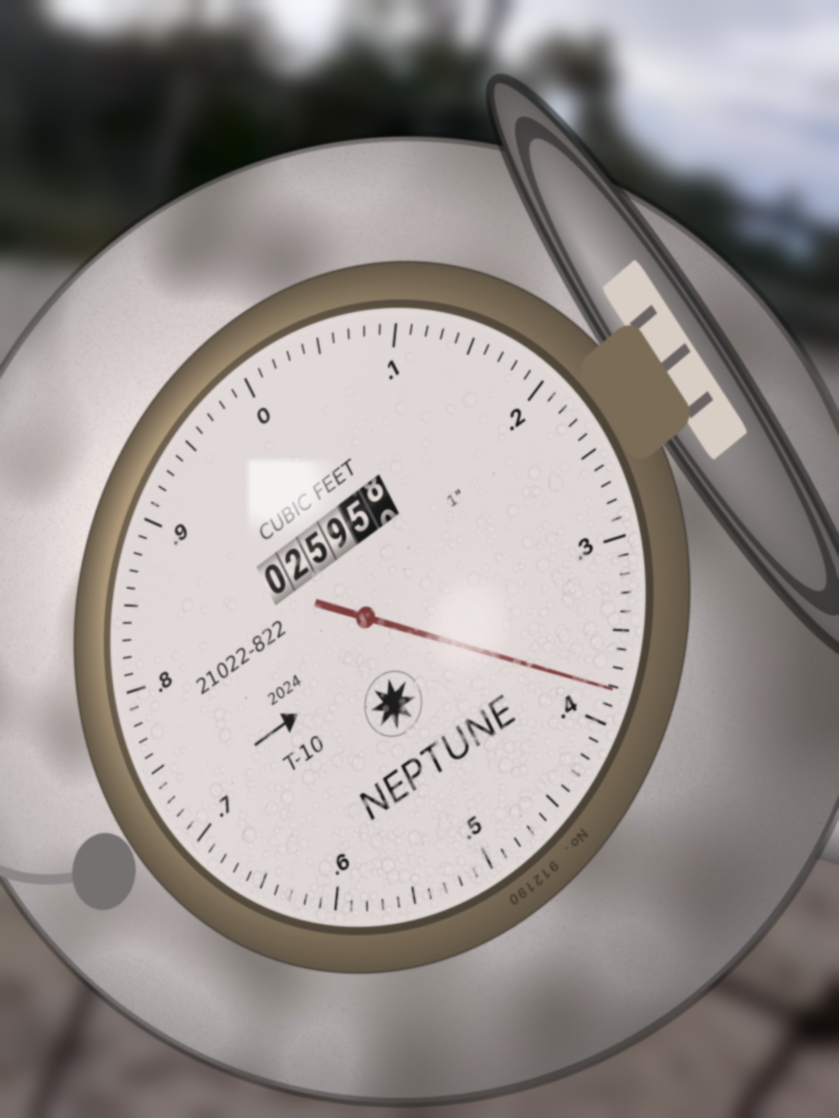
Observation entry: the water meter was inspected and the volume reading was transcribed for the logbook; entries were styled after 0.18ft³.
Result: 25958.38ft³
